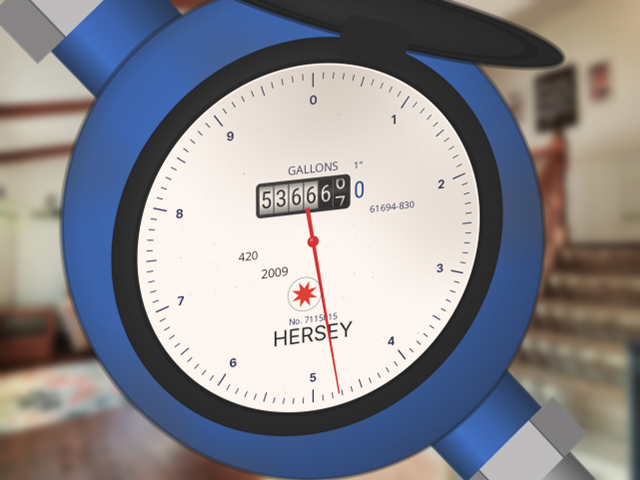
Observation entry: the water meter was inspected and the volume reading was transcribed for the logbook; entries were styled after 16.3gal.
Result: 5366664.7gal
